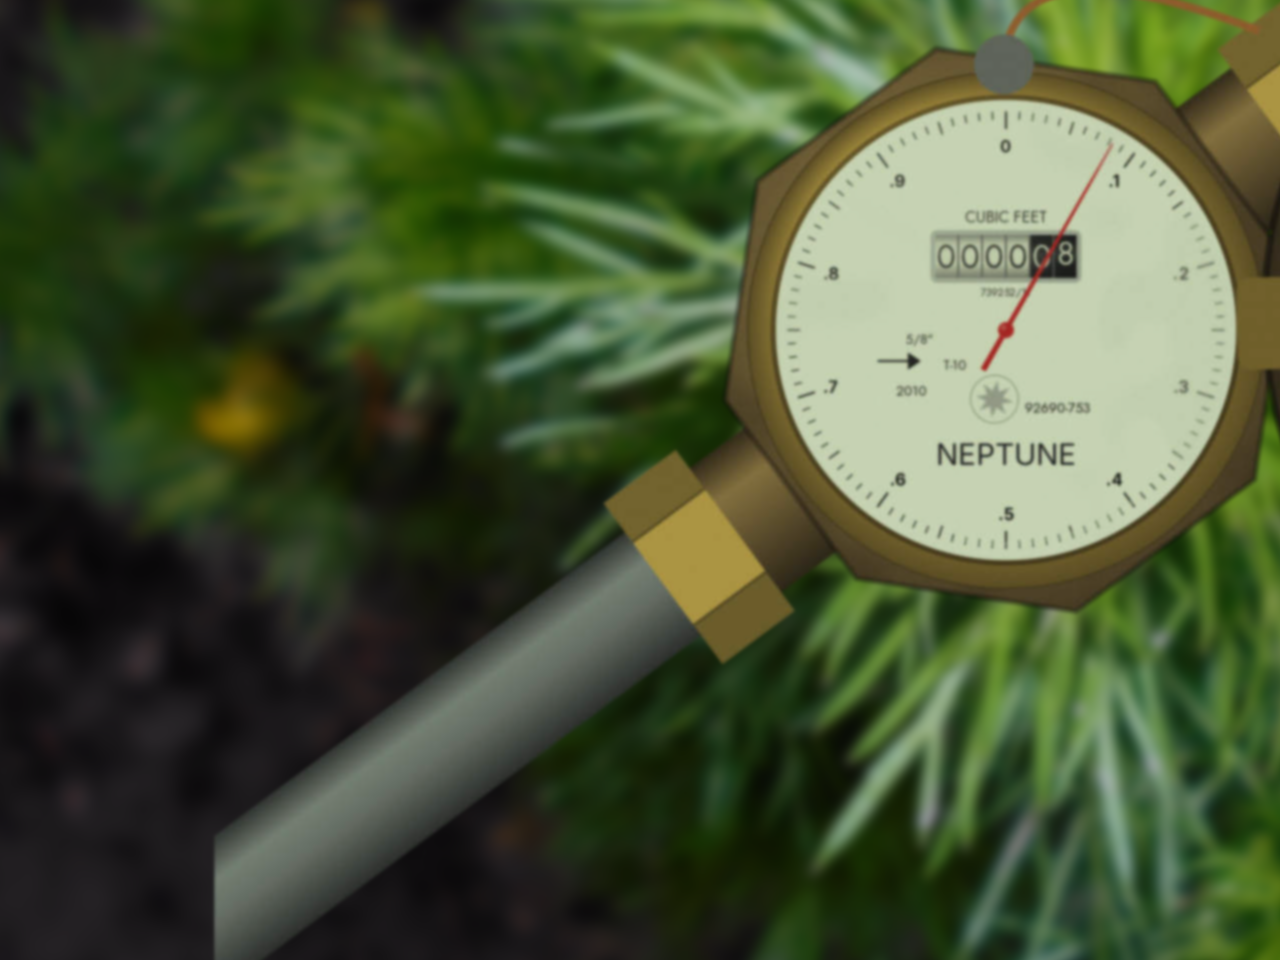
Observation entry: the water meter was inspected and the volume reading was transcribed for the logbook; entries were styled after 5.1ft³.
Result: 8.08ft³
